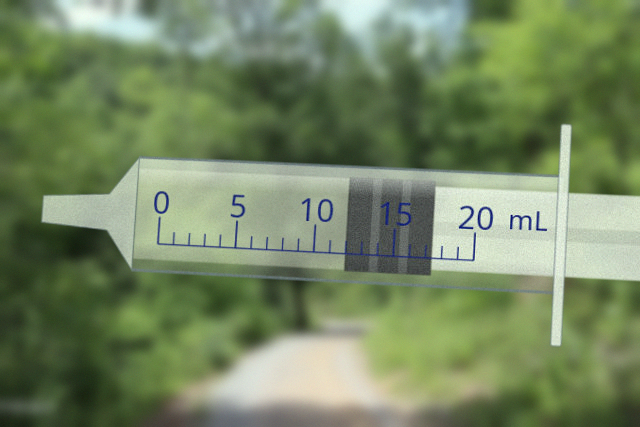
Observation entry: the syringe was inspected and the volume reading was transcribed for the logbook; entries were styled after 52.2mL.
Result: 12mL
